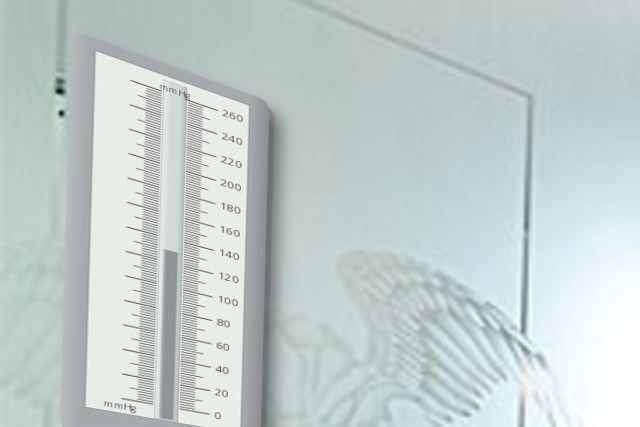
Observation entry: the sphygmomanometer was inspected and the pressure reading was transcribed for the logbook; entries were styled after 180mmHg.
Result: 130mmHg
